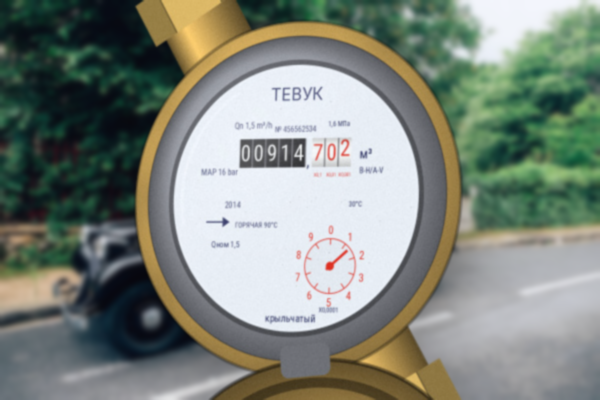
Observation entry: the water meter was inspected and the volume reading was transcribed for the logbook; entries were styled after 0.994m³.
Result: 914.7021m³
